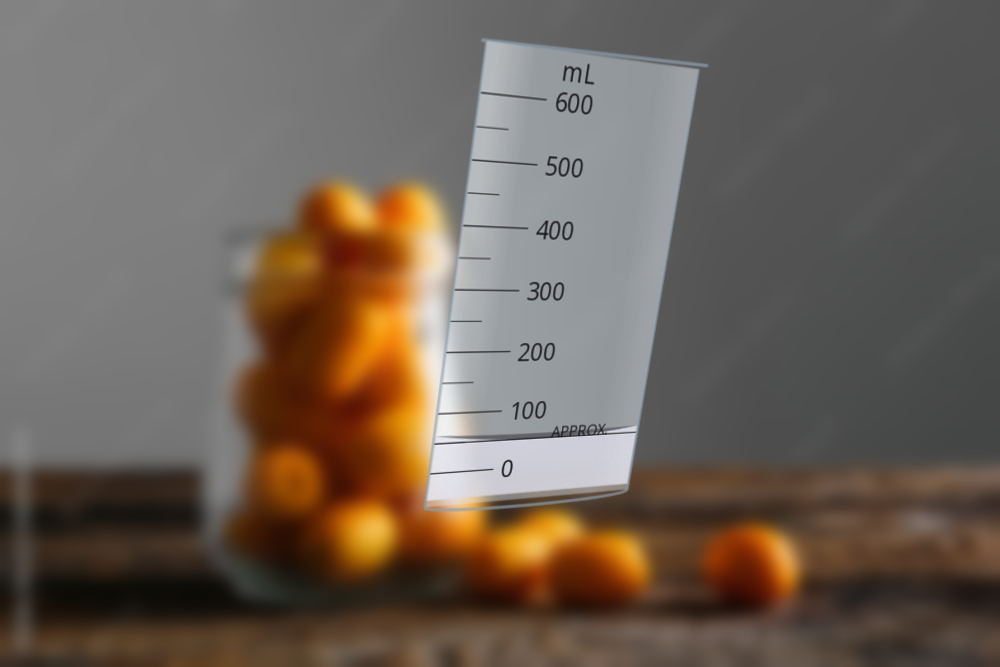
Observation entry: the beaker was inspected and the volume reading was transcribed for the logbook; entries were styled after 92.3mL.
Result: 50mL
